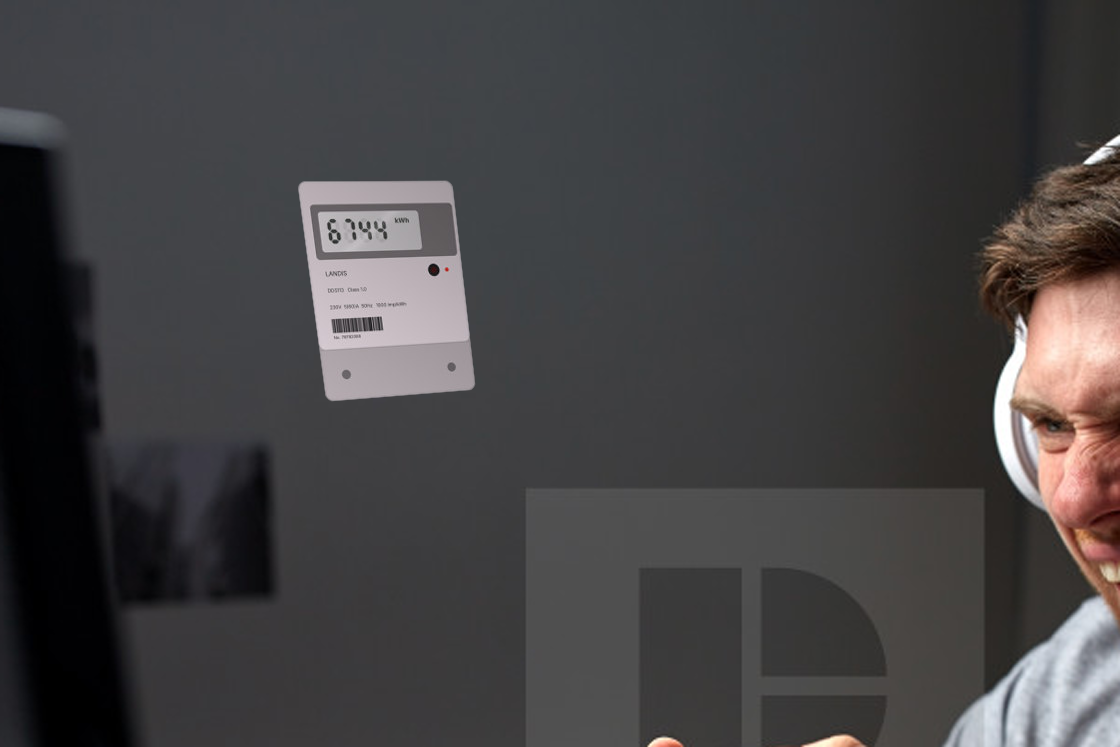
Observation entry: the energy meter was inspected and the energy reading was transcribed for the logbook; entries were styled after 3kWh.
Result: 6744kWh
